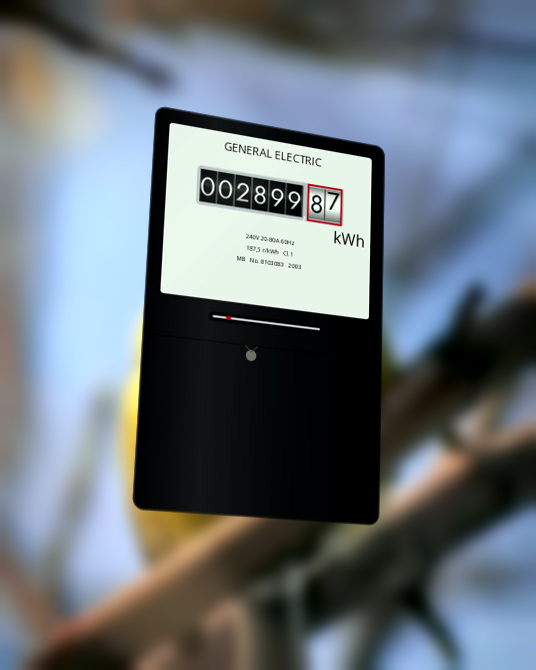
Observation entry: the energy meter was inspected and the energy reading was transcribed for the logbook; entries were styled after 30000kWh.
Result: 2899.87kWh
